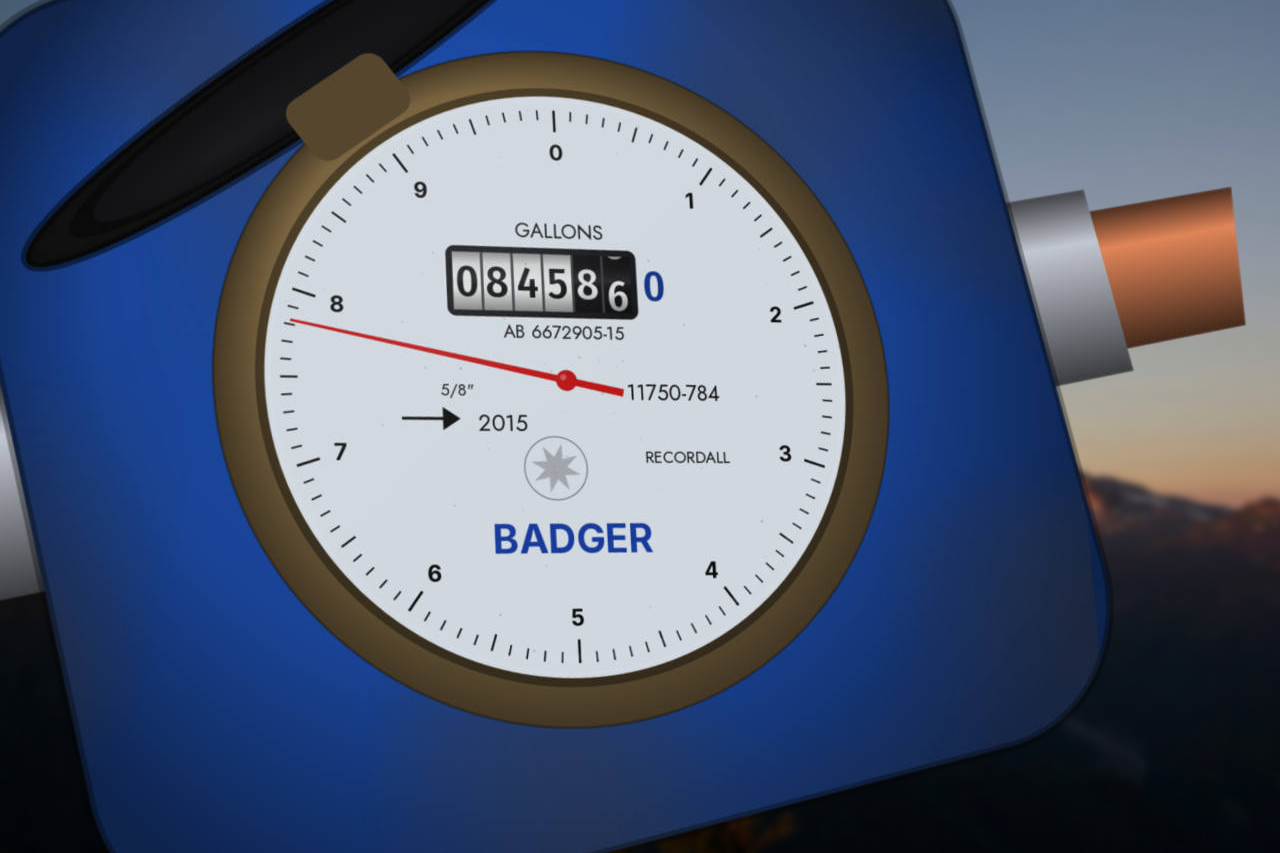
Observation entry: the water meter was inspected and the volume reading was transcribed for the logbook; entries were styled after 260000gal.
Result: 845857.8gal
